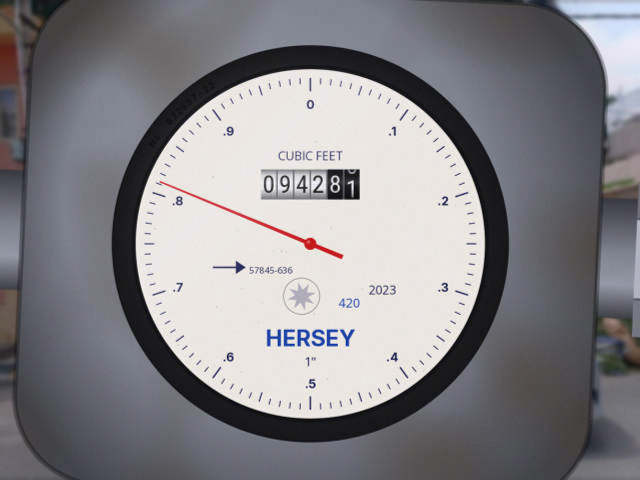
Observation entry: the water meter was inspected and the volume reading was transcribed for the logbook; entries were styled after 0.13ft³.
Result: 94280.81ft³
